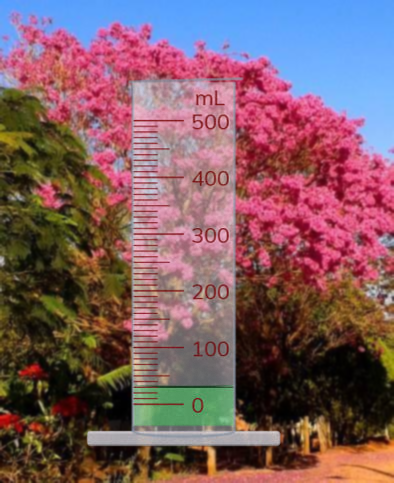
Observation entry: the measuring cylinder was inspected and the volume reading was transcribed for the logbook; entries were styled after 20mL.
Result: 30mL
